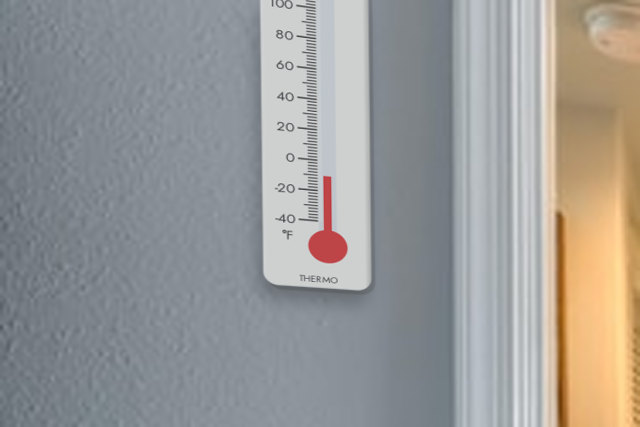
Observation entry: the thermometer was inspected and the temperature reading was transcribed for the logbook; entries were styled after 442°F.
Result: -10°F
